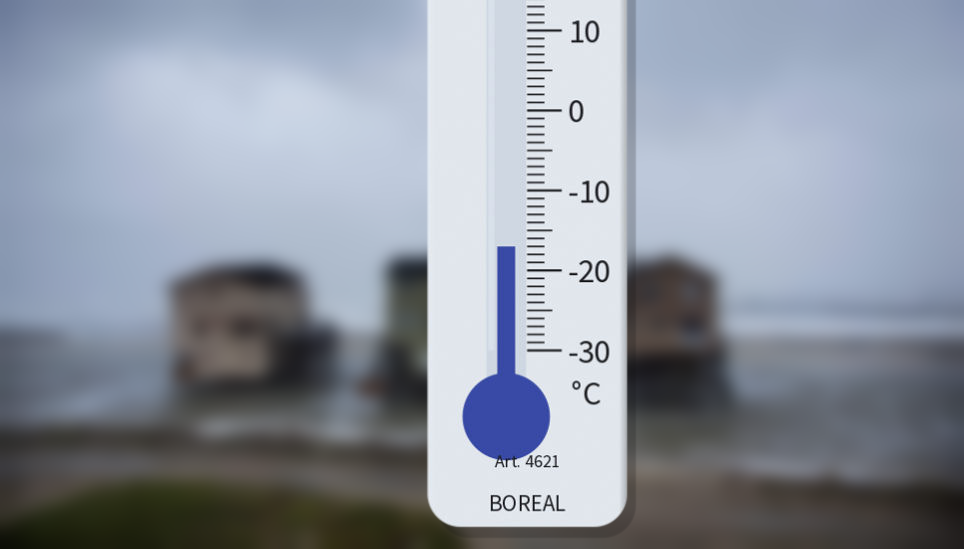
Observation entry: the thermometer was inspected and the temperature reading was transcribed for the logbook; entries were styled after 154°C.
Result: -17°C
